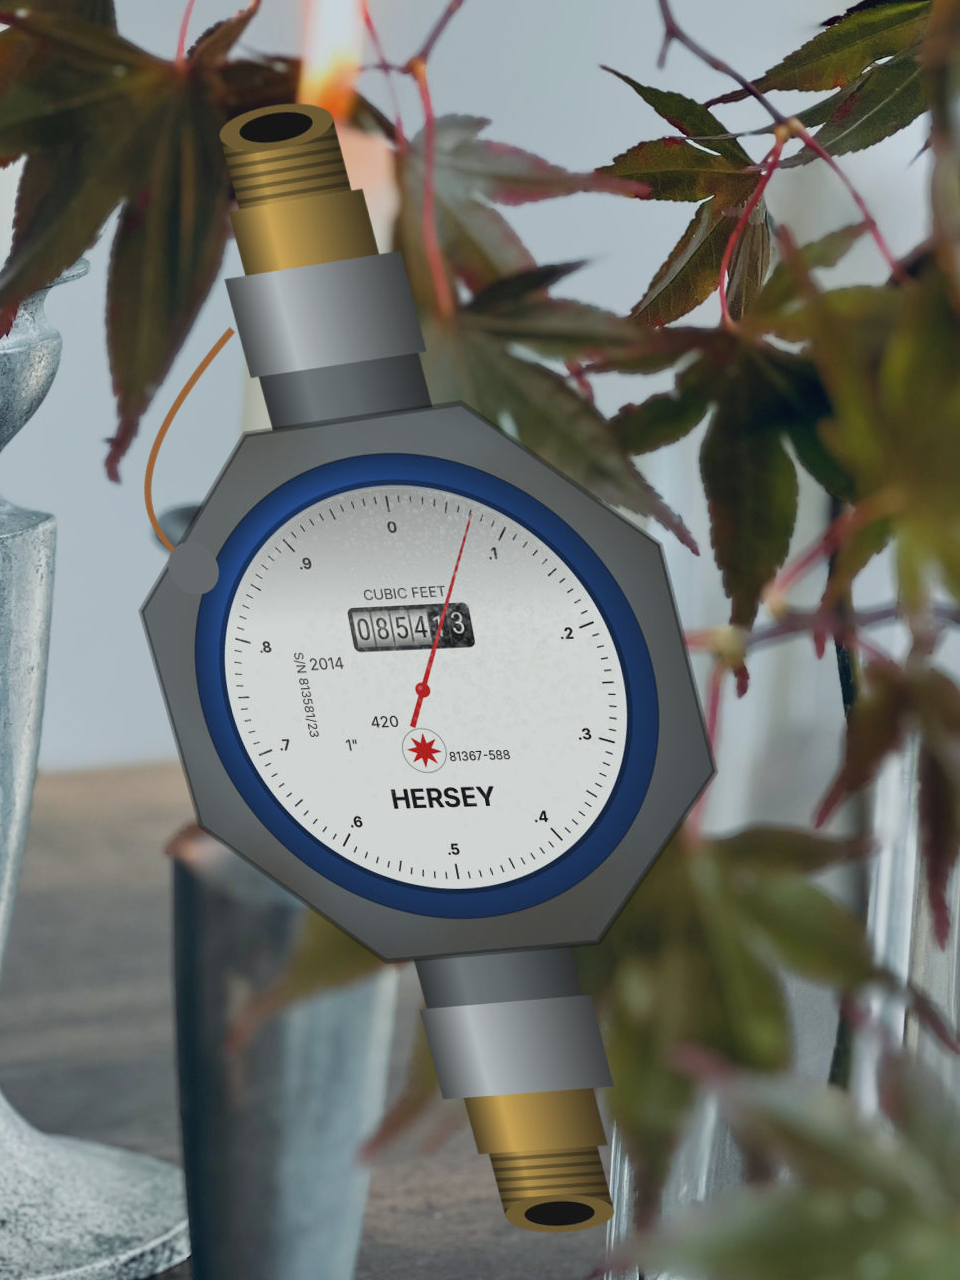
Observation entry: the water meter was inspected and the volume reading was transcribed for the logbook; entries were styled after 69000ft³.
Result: 85413.07ft³
